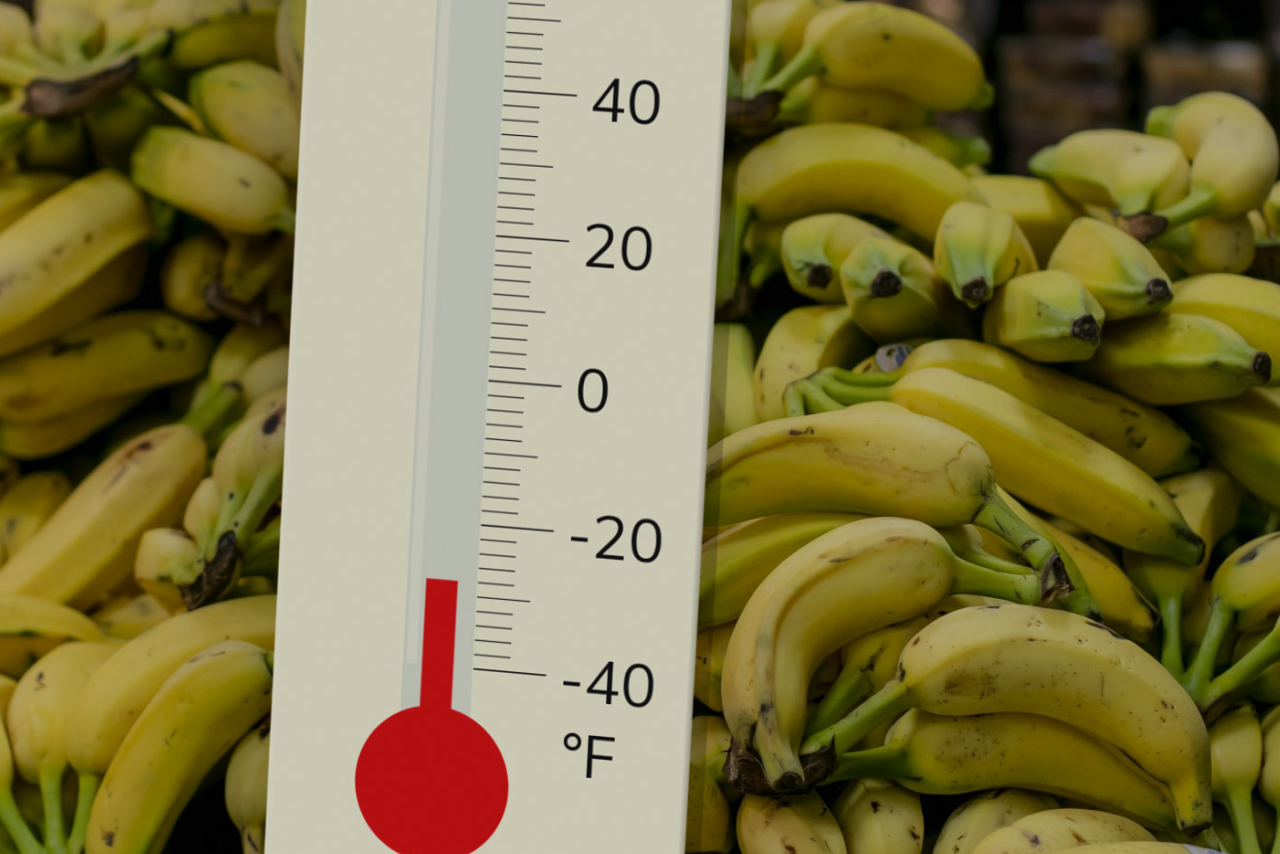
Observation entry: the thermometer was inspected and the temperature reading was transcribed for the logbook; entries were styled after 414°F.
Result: -28°F
